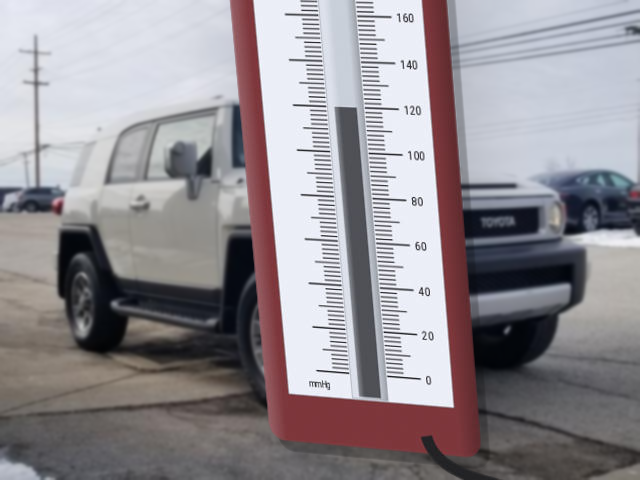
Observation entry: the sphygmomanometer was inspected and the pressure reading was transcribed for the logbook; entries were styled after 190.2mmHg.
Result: 120mmHg
